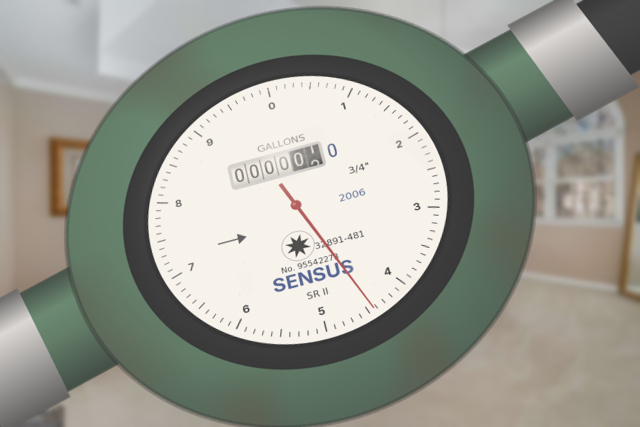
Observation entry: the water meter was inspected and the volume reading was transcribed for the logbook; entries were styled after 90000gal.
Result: 14.4gal
